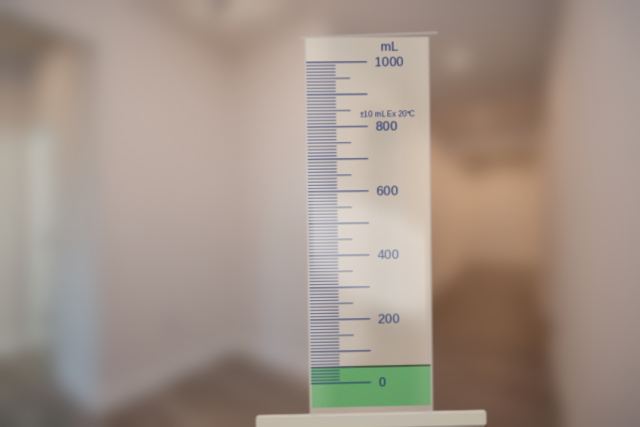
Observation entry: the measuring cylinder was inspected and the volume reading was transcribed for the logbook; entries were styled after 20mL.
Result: 50mL
